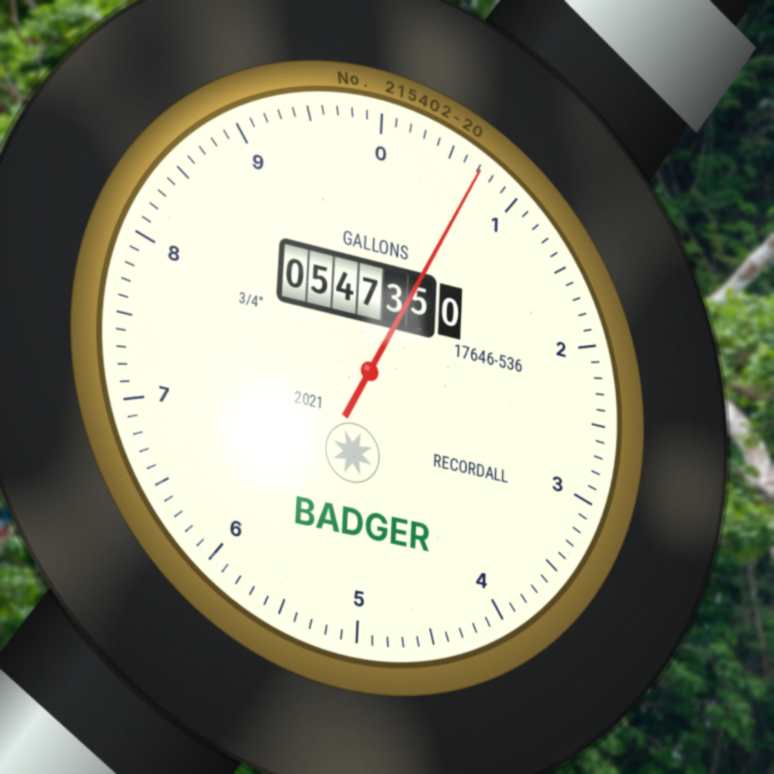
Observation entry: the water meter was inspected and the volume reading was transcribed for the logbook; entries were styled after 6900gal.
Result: 547350.7gal
